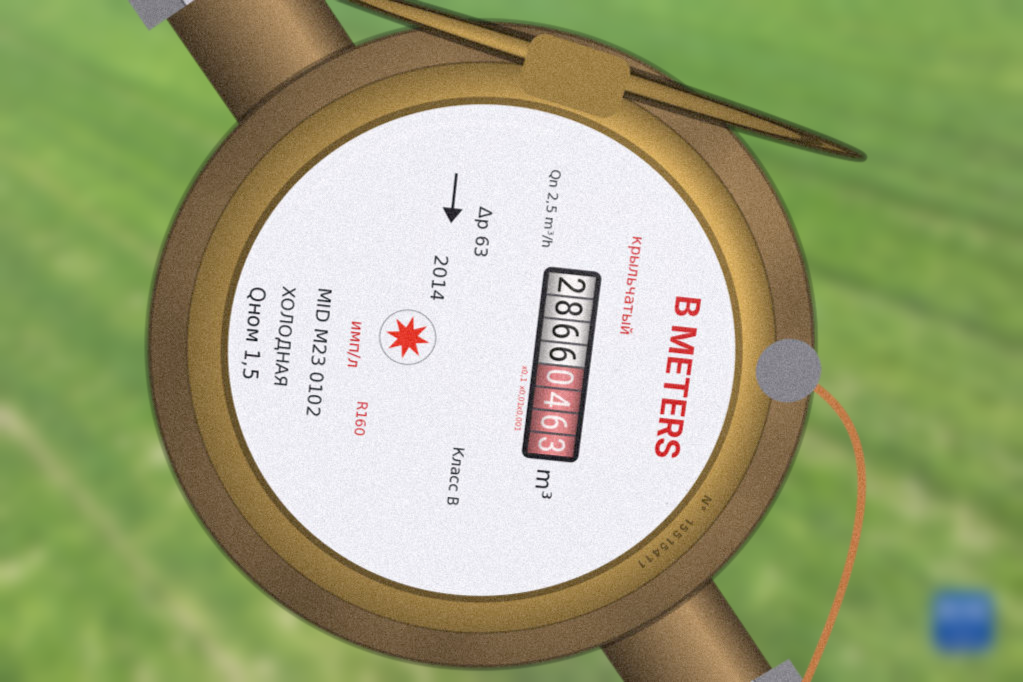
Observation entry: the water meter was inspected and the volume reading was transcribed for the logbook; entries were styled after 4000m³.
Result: 2866.0463m³
